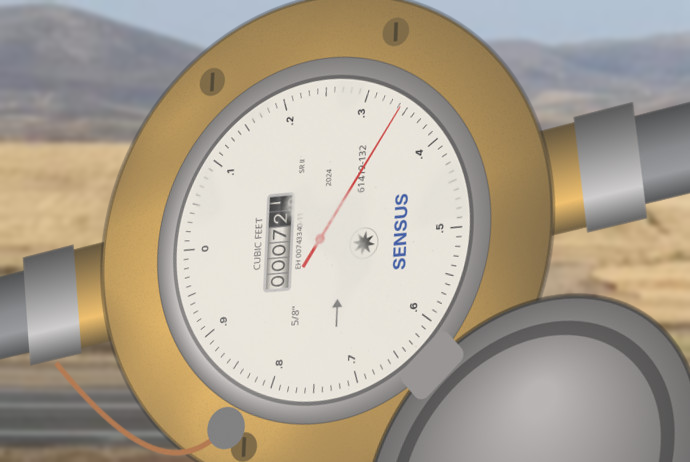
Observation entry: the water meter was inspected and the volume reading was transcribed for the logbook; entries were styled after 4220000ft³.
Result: 721.34ft³
